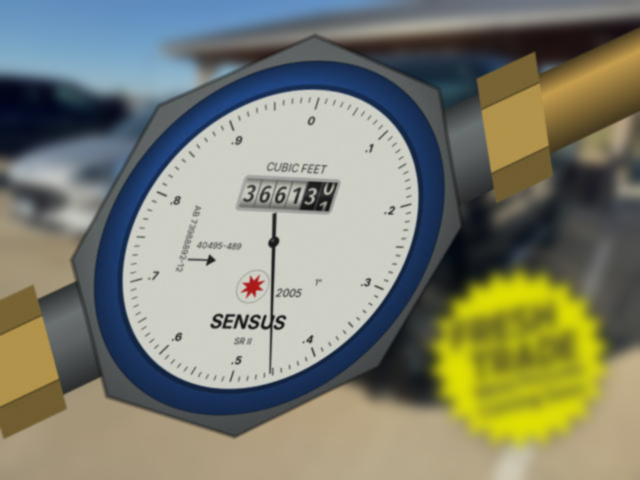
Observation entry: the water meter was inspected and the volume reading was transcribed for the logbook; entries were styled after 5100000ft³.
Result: 366130.45ft³
